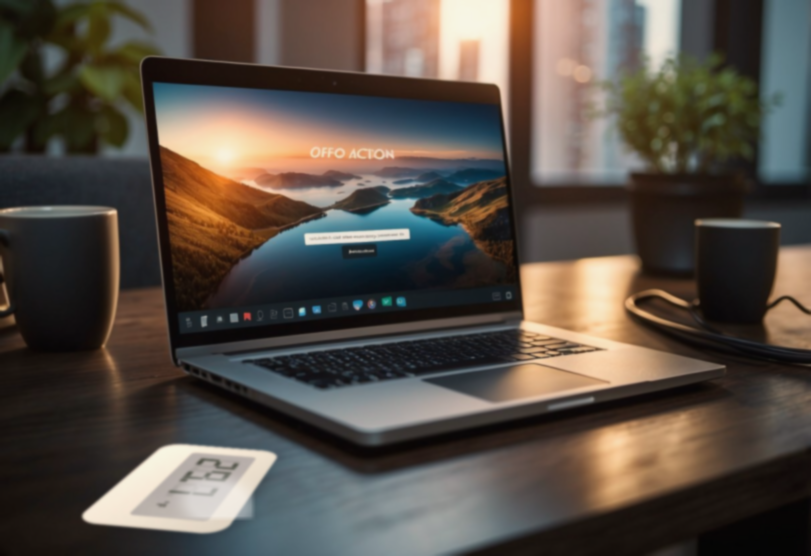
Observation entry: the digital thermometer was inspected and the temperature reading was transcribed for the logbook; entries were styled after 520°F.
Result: 29.7°F
